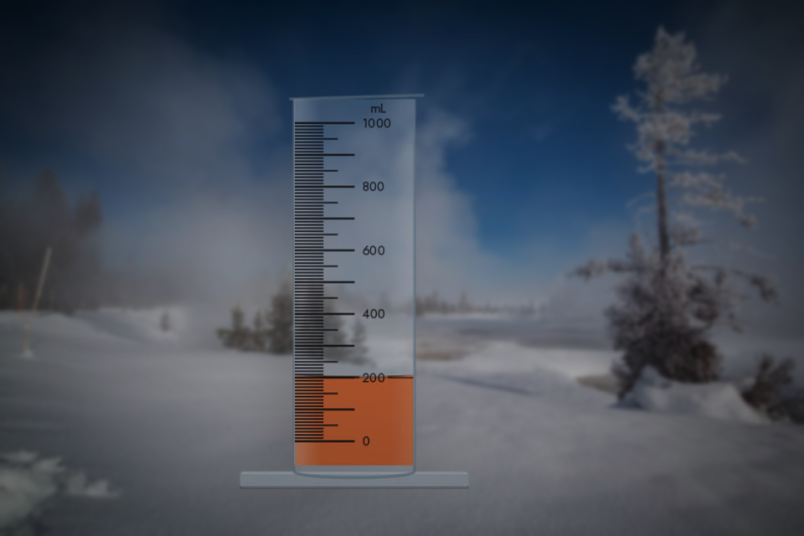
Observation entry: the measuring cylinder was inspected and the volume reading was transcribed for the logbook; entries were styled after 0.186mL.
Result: 200mL
